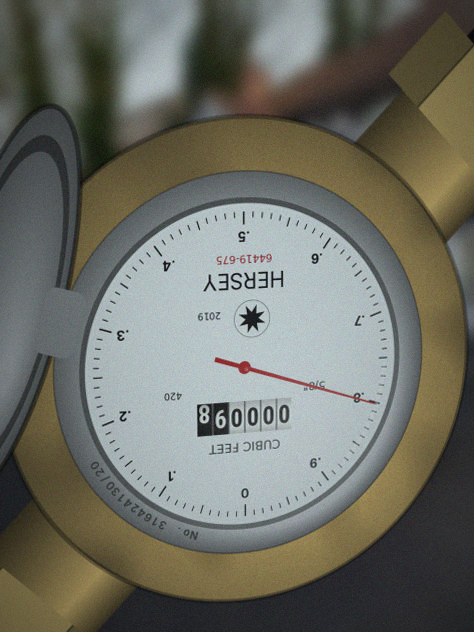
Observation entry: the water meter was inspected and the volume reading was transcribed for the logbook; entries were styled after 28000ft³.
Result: 97.80ft³
